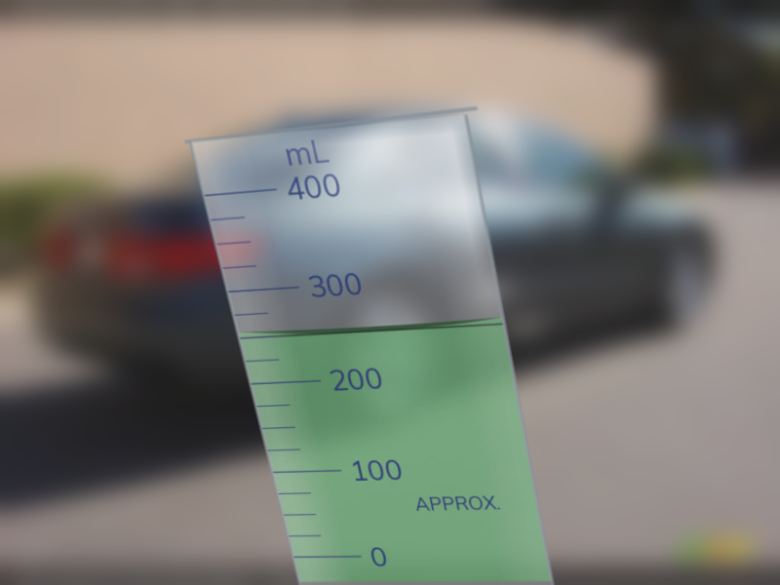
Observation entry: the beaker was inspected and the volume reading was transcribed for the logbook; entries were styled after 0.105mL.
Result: 250mL
